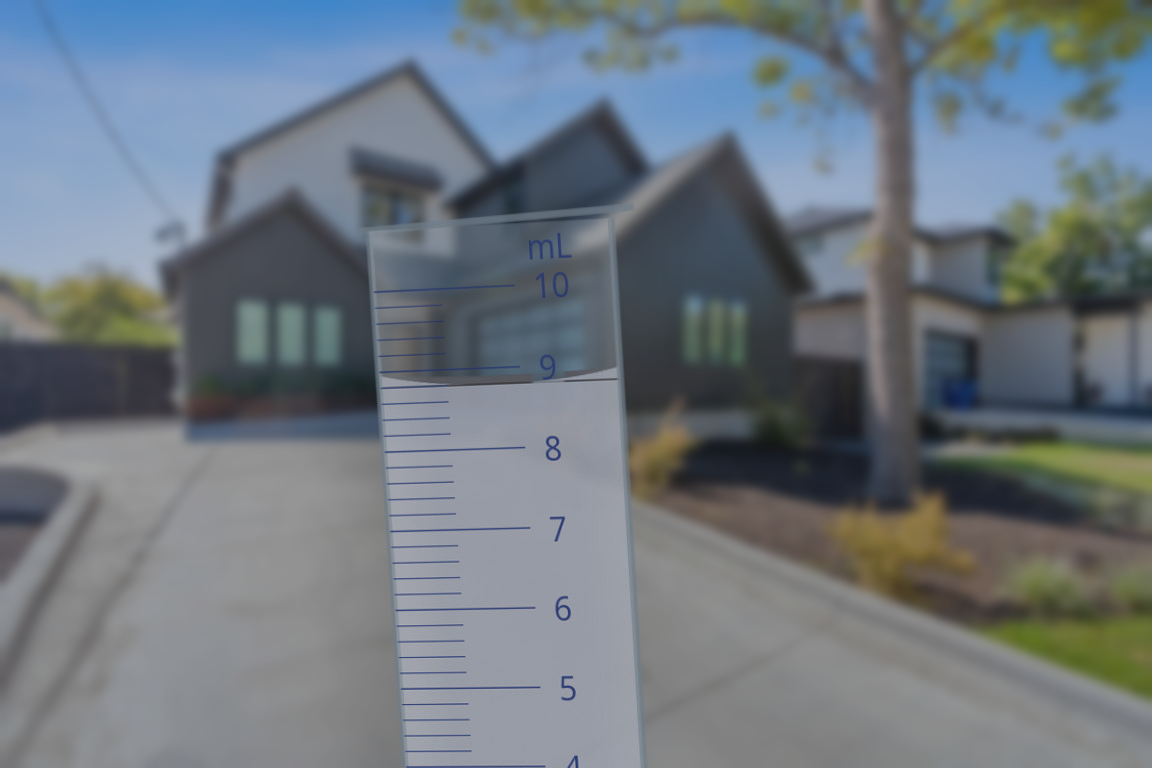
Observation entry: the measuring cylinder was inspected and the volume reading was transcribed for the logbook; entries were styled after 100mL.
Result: 8.8mL
